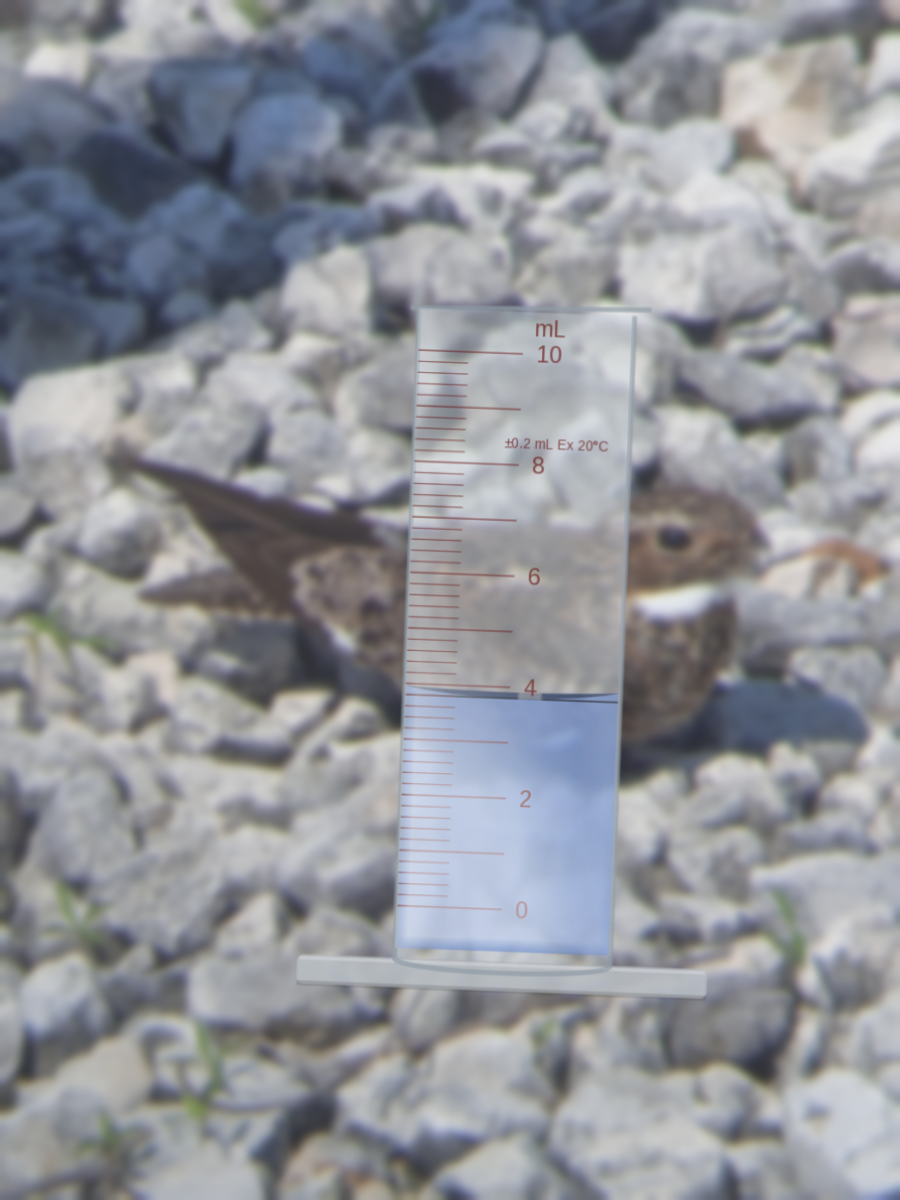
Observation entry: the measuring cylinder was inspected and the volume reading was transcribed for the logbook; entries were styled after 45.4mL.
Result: 3.8mL
